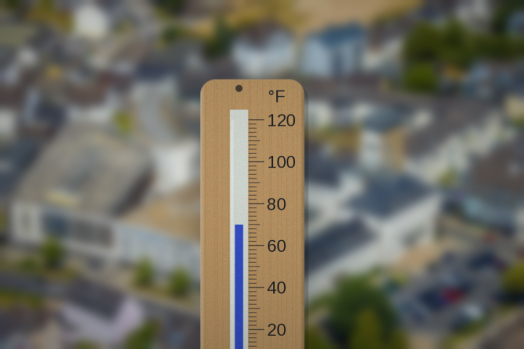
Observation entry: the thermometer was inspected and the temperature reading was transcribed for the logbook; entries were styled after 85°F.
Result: 70°F
